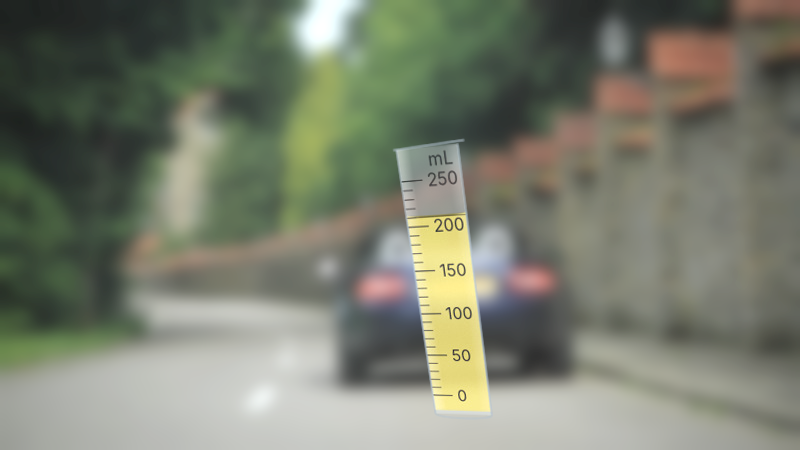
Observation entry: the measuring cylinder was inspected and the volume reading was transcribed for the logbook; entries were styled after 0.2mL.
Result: 210mL
